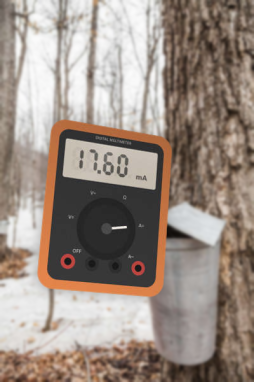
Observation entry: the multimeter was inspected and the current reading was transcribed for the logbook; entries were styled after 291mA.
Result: 17.60mA
